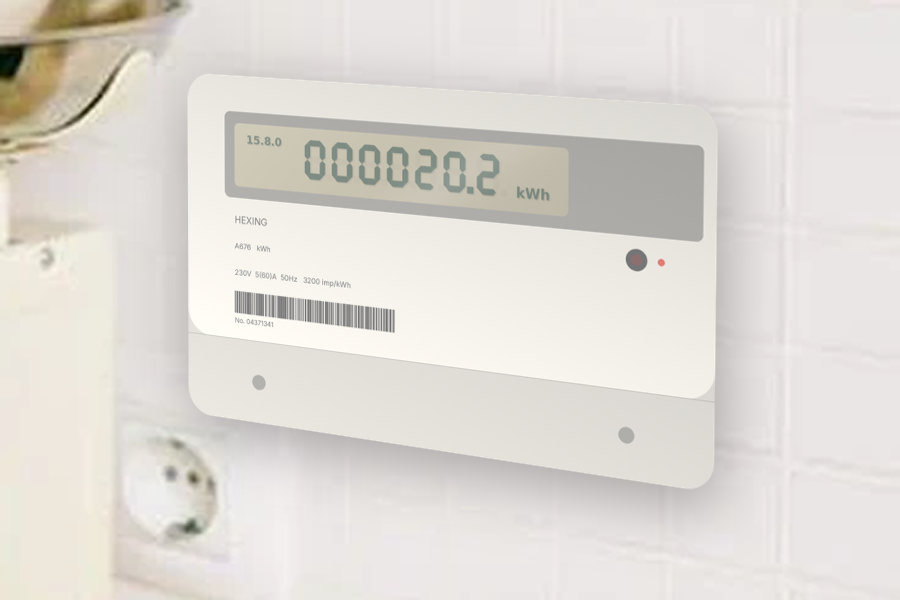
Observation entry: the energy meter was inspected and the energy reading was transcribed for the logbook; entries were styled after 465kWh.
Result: 20.2kWh
